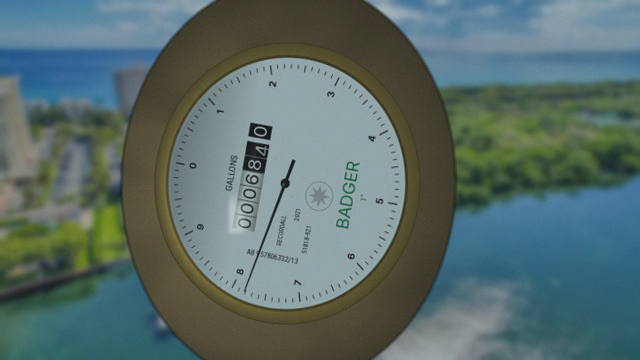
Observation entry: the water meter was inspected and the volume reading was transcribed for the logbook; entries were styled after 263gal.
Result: 6837.8gal
